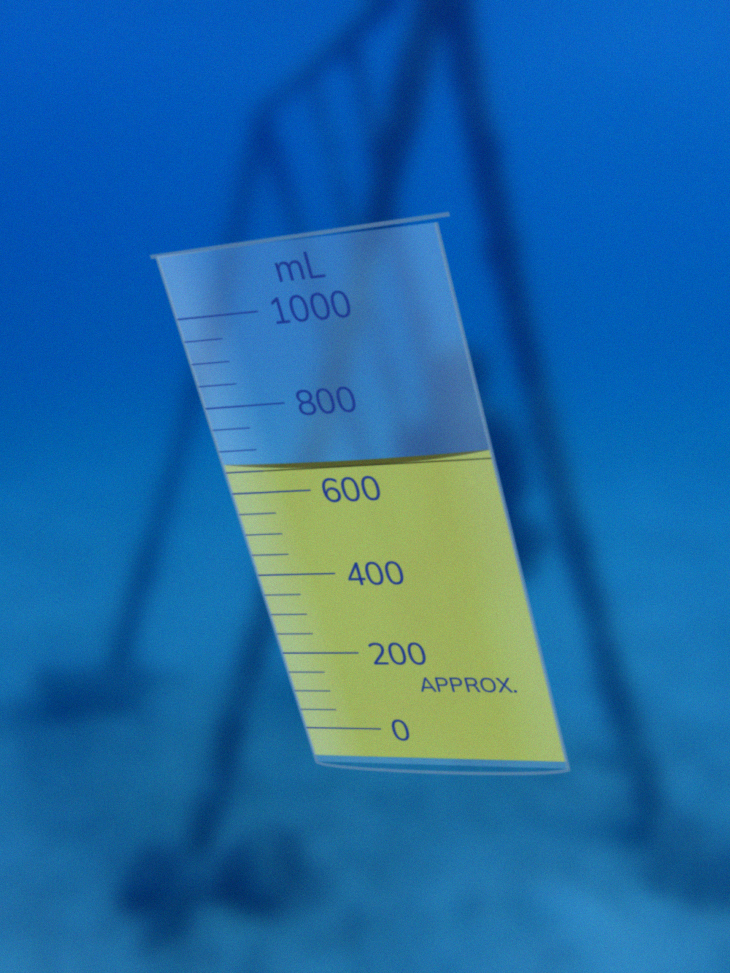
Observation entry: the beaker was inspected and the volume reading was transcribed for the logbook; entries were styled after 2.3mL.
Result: 650mL
